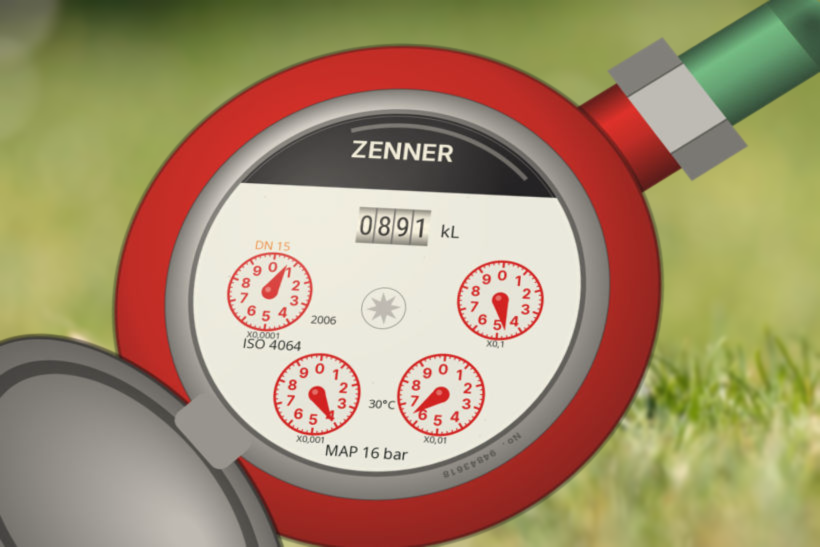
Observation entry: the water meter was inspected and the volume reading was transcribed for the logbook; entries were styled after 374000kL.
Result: 891.4640kL
